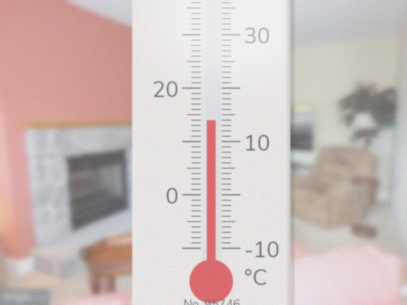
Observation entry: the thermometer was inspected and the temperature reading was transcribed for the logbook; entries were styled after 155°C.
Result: 14°C
